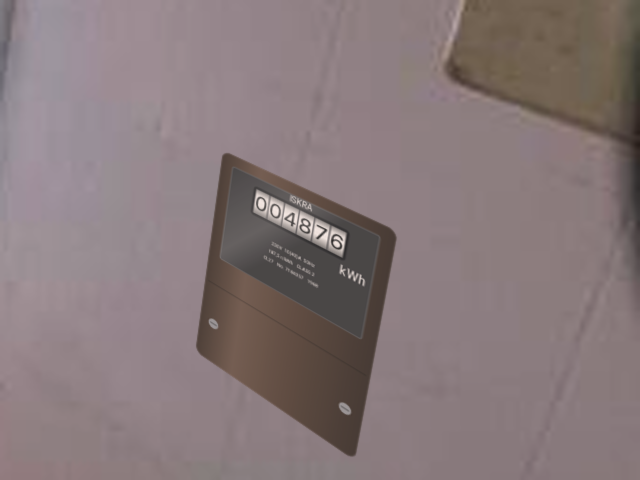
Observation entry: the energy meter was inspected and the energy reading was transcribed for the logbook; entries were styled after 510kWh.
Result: 4876kWh
